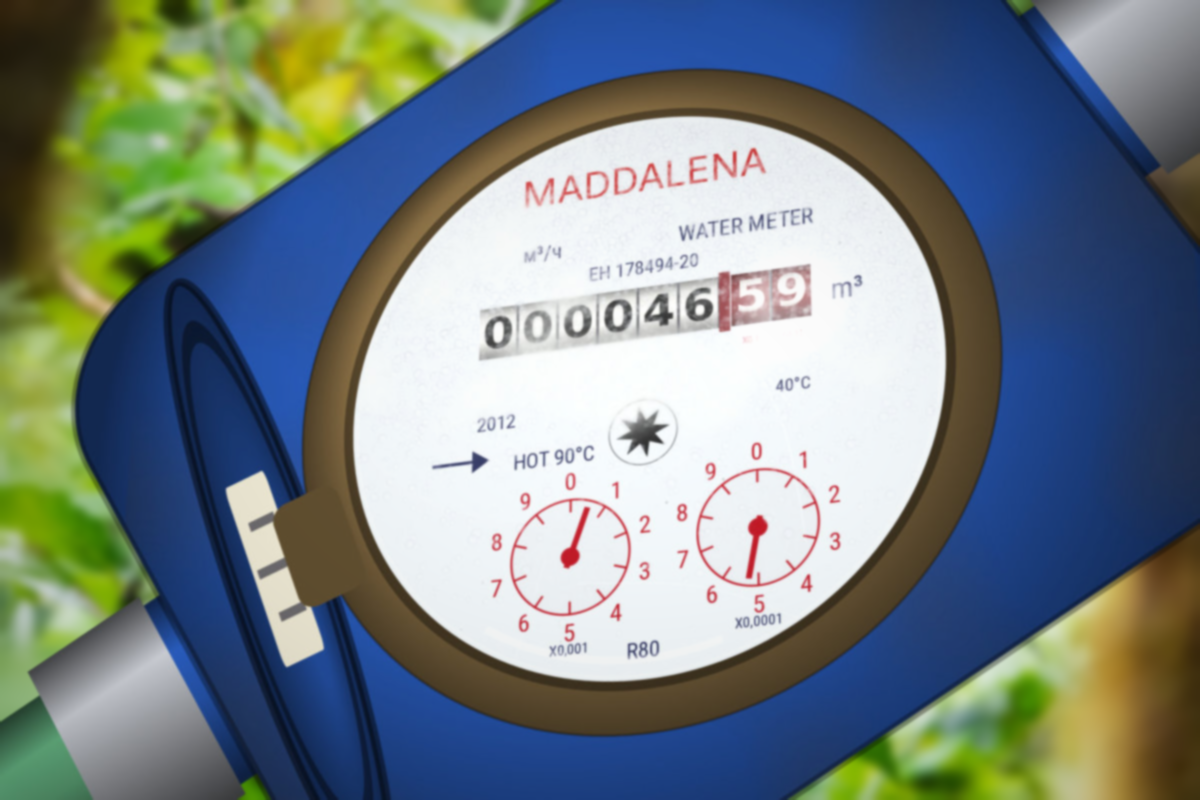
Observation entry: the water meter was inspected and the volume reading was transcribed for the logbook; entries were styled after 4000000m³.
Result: 46.5905m³
